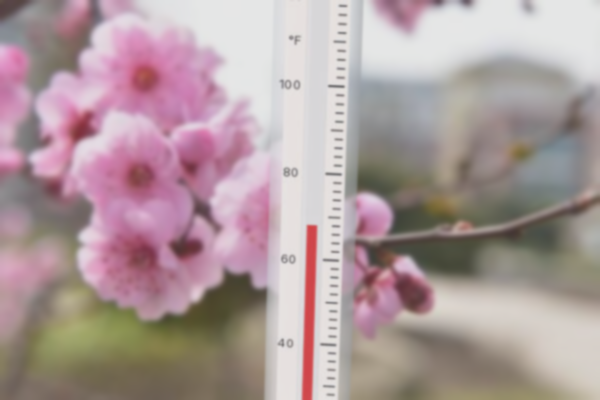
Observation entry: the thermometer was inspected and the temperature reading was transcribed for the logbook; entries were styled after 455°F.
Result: 68°F
